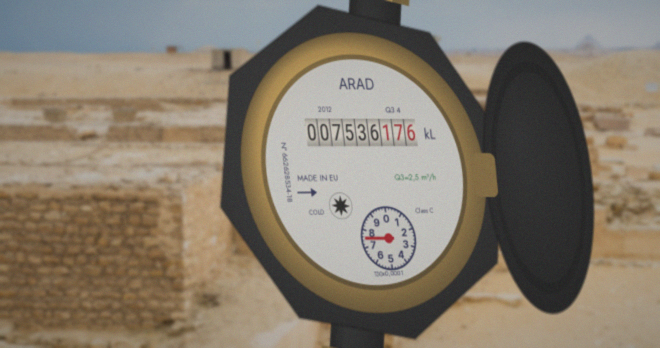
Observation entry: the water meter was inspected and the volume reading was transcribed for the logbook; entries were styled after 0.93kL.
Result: 7536.1767kL
